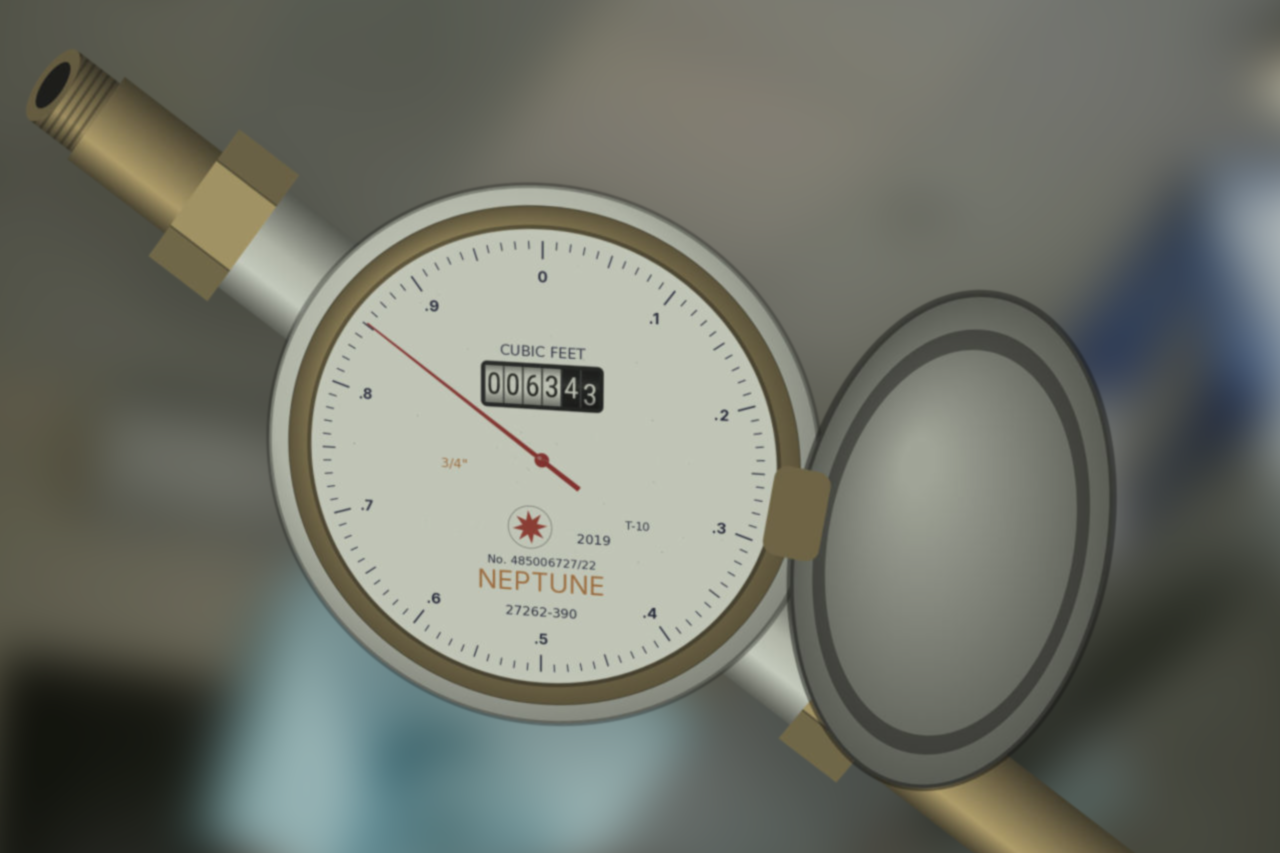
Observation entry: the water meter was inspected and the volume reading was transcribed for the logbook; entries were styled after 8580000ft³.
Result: 6342.85ft³
